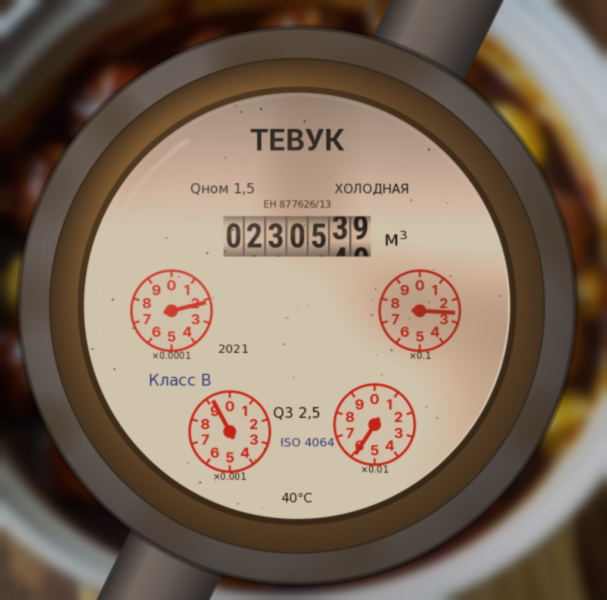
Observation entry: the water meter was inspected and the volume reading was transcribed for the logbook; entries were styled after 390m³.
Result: 230539.2592m³
